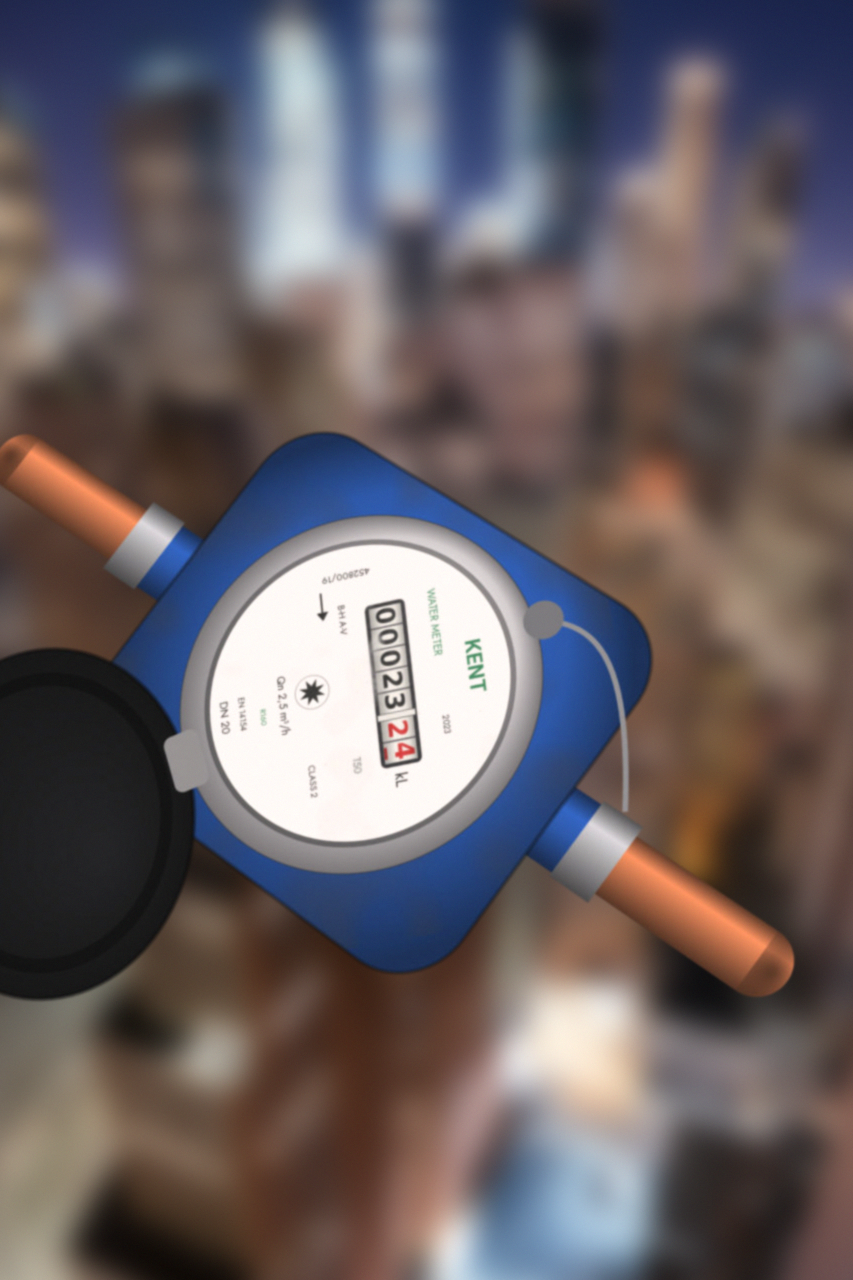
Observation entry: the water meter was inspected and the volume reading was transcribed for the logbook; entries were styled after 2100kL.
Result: 23.24kL
